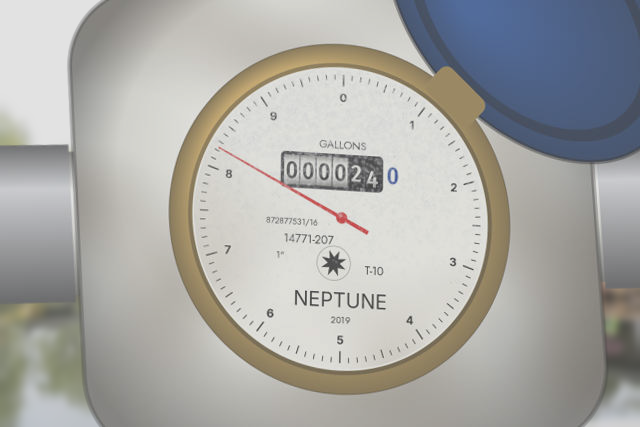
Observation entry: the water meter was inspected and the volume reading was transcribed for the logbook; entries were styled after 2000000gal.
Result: 238.2gal
